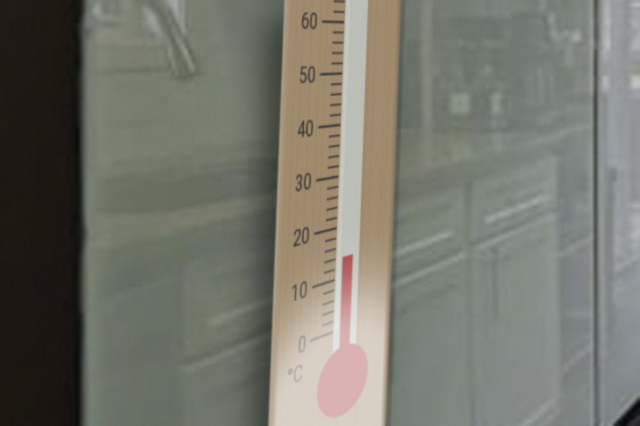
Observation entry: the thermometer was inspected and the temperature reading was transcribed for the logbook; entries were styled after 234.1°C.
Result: 14°C
